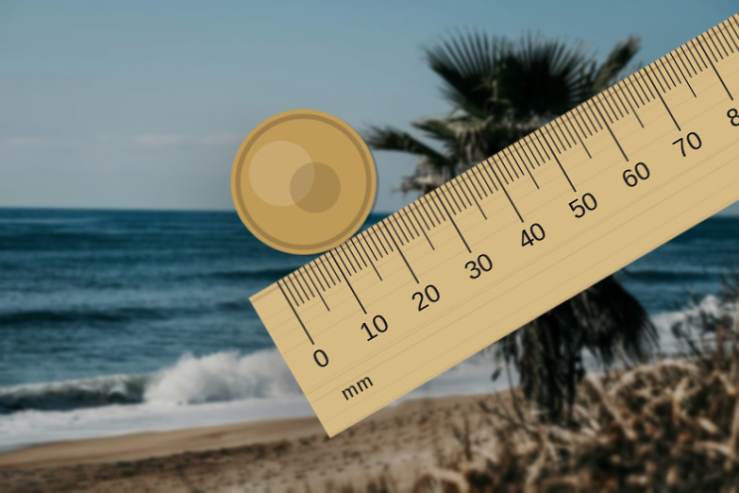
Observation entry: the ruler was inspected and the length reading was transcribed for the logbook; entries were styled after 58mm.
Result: 24mm
